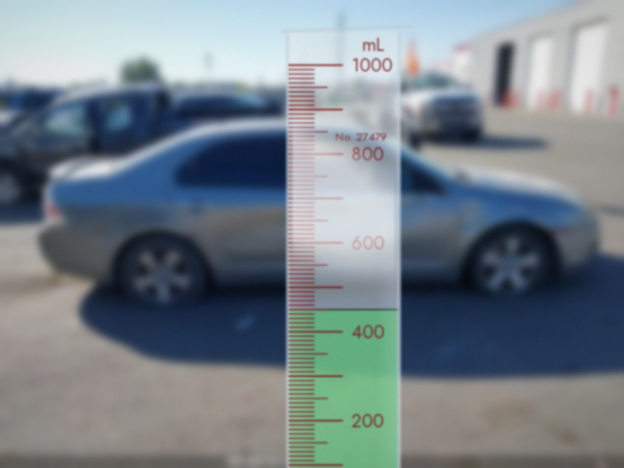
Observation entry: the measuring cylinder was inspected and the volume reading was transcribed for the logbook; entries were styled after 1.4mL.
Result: 450mL
